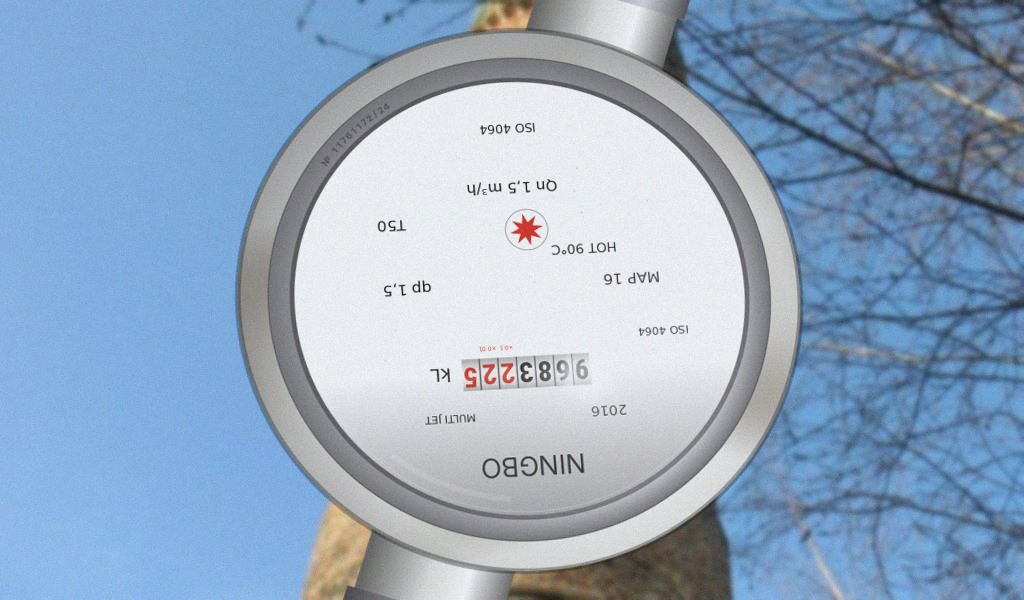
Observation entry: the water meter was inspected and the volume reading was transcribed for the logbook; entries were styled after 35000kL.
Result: 9683.225kL
